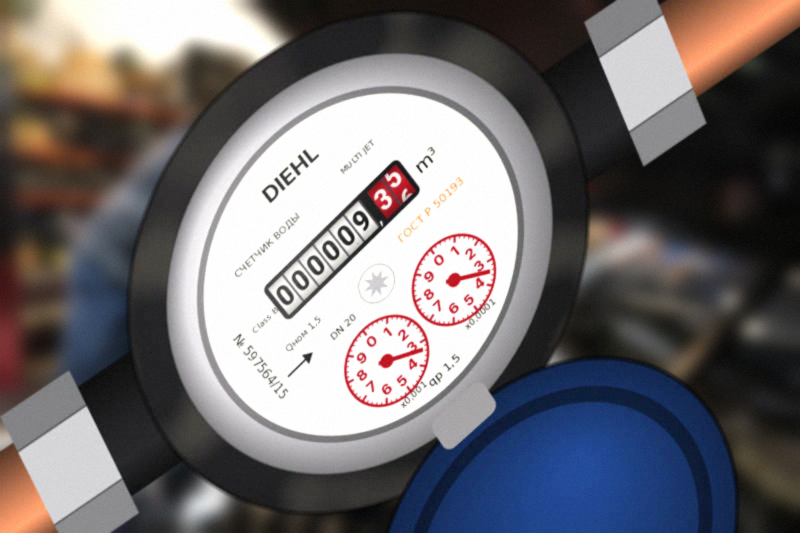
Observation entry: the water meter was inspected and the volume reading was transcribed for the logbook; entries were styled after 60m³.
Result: 9.3533m³
